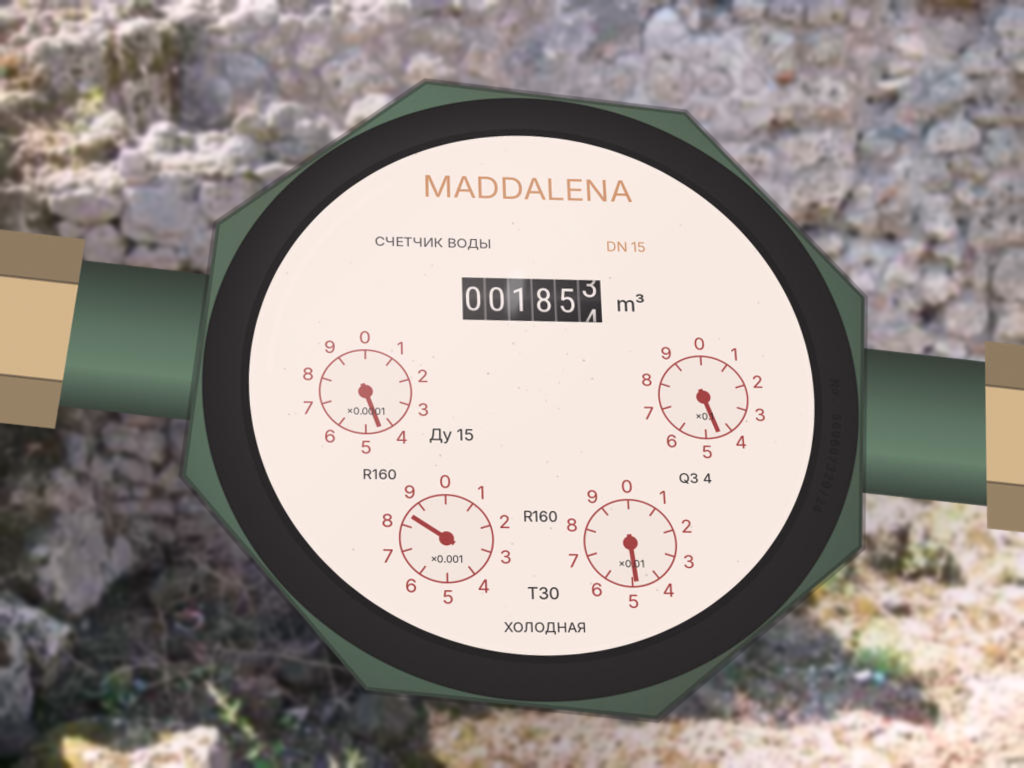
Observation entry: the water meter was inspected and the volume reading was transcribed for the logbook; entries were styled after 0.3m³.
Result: 1853.4484m³
